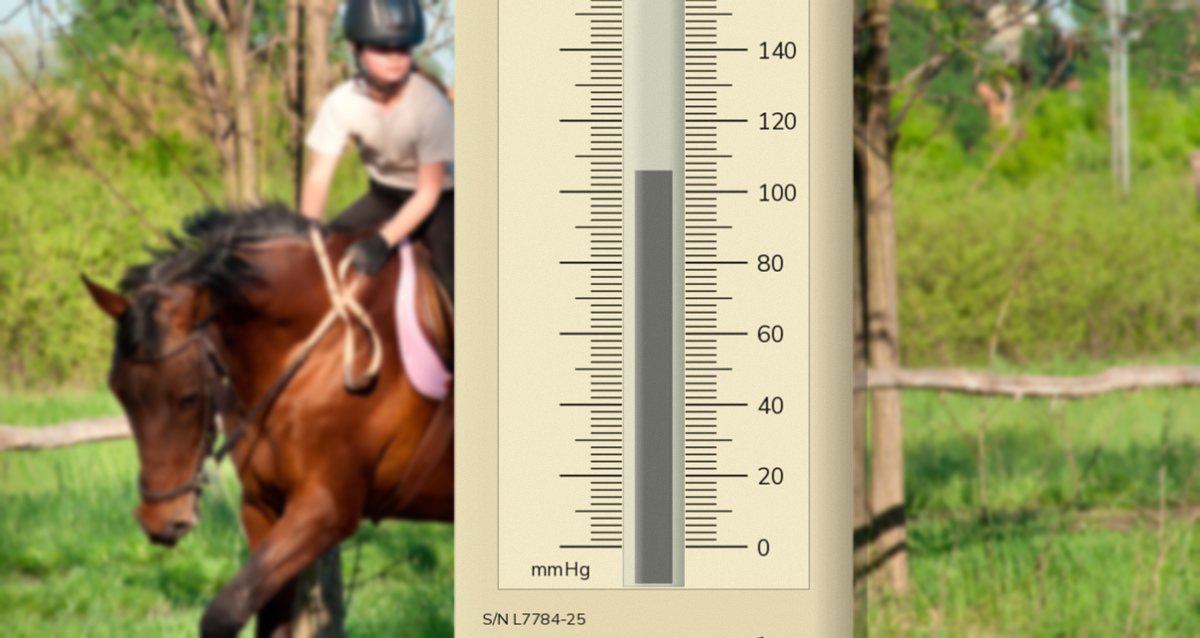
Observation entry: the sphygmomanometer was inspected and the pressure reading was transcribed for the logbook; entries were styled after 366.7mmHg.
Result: 106mmHg
